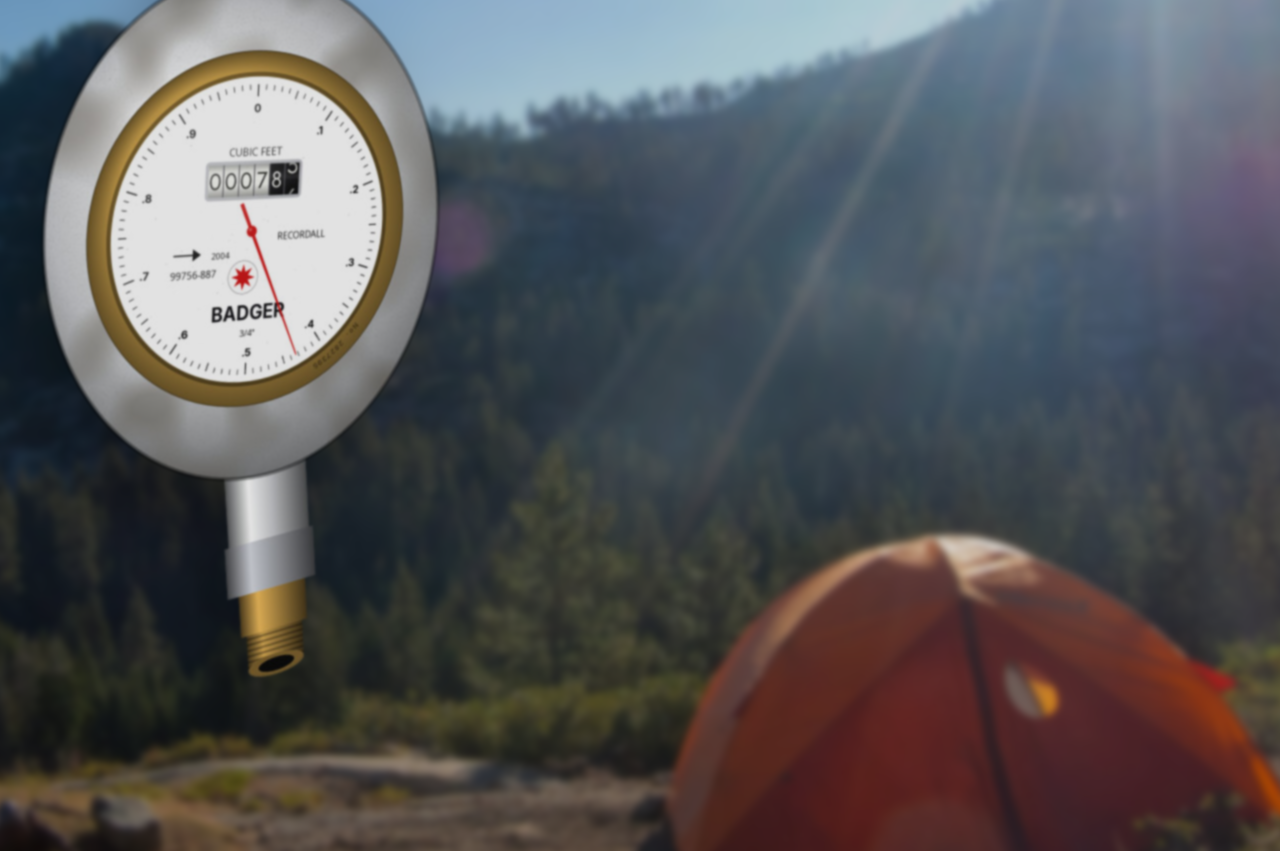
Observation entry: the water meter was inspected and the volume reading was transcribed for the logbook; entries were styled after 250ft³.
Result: 785.43ft³
